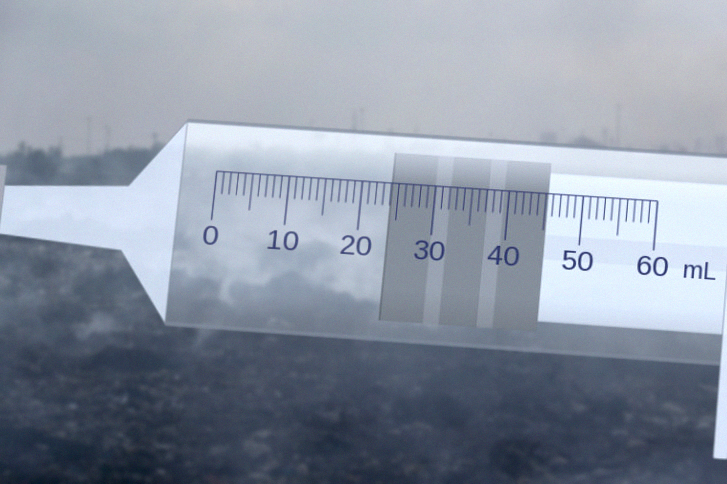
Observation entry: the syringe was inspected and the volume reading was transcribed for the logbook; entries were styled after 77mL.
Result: 24mL
